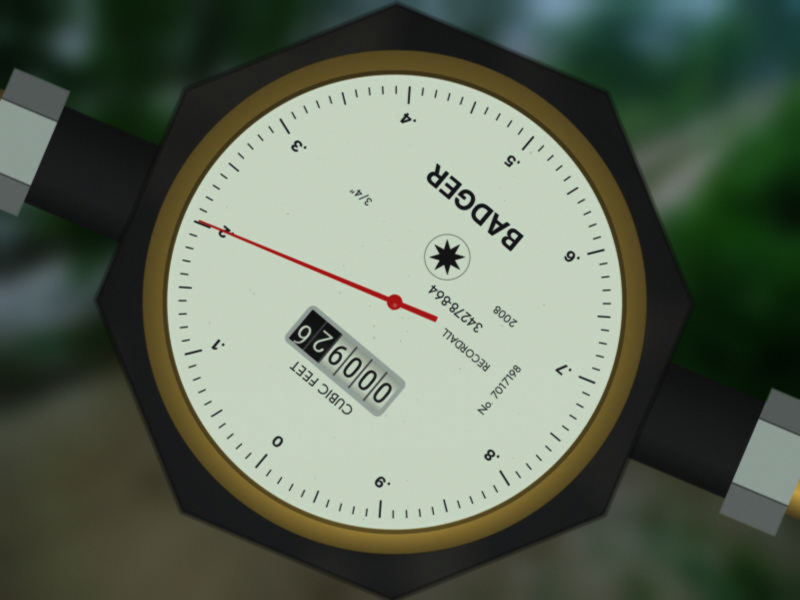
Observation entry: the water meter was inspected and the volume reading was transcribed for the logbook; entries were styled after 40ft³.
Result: 926.20ft³
